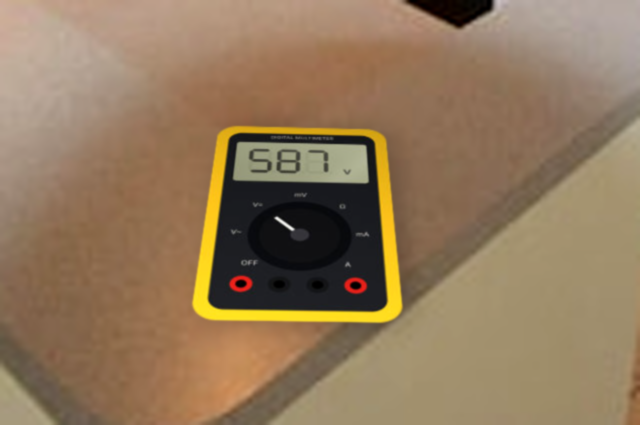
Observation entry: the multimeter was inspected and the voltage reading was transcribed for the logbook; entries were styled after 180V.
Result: 587V
